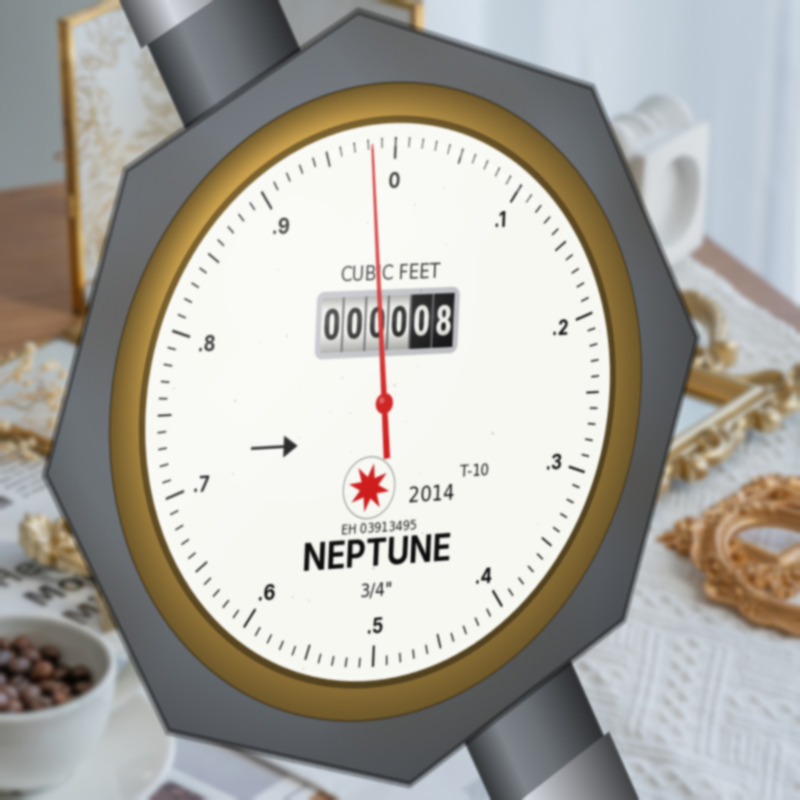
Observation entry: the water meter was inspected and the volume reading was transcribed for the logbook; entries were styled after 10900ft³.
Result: 7.98ft³
